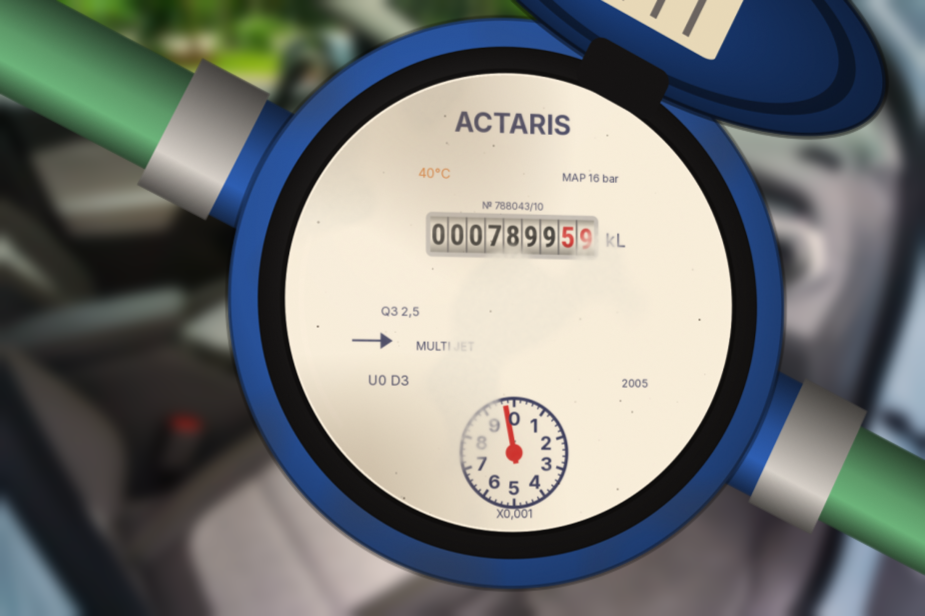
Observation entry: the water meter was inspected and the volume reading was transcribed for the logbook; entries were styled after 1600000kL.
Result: 7899.589kL
